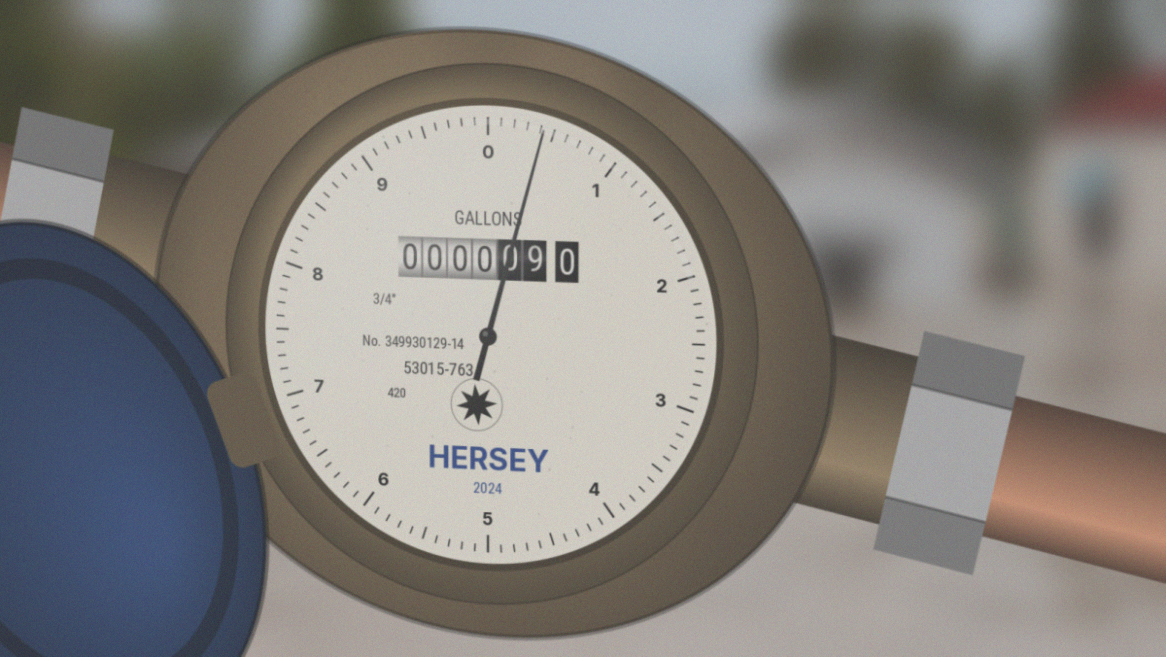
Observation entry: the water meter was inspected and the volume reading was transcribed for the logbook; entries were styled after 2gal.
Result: 90.4gal
